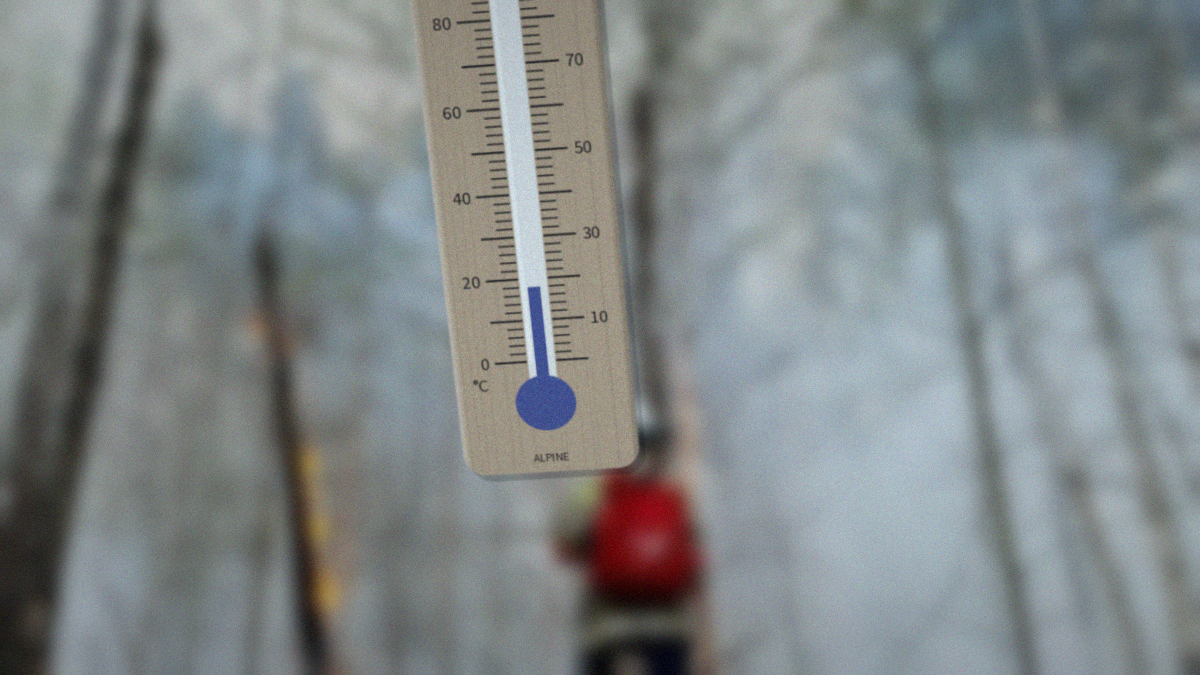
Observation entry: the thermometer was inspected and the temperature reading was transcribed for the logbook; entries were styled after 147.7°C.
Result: 18°C
